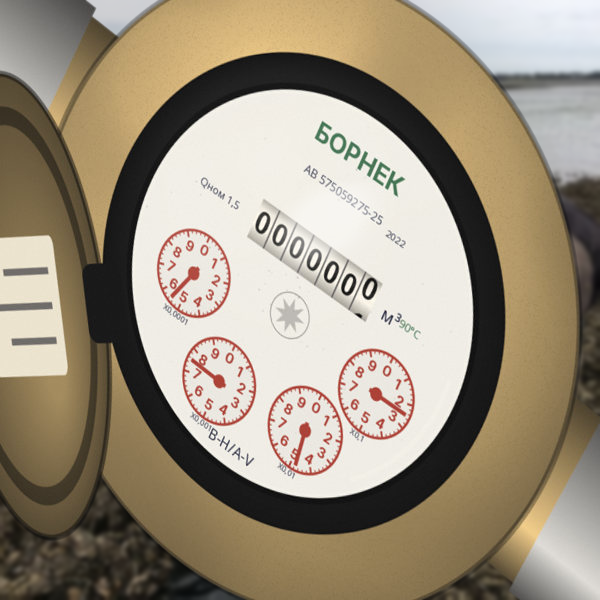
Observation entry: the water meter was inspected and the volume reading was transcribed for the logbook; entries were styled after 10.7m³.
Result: 0.2475m³
